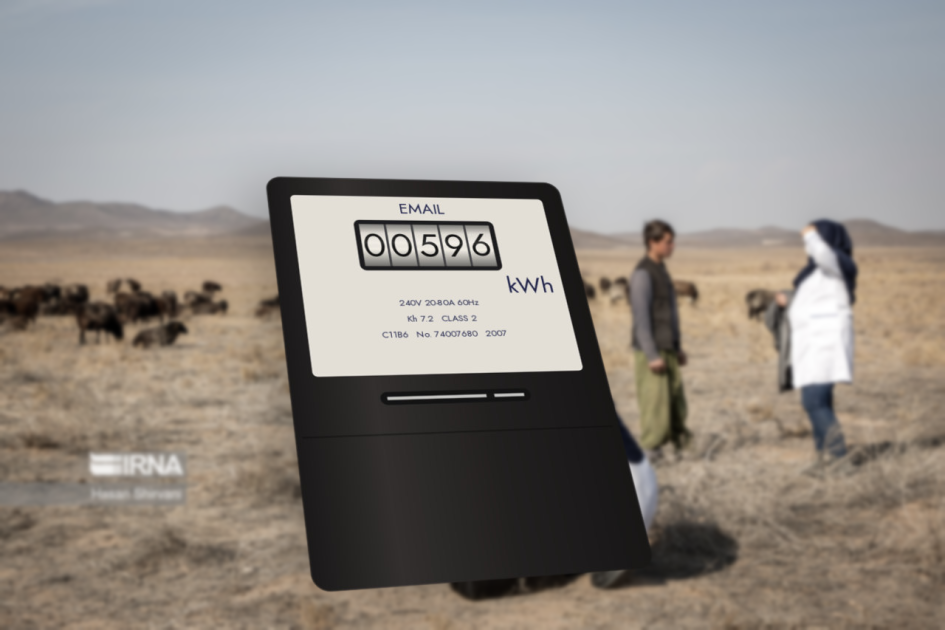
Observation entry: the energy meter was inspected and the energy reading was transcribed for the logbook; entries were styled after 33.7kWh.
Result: 596kWh
